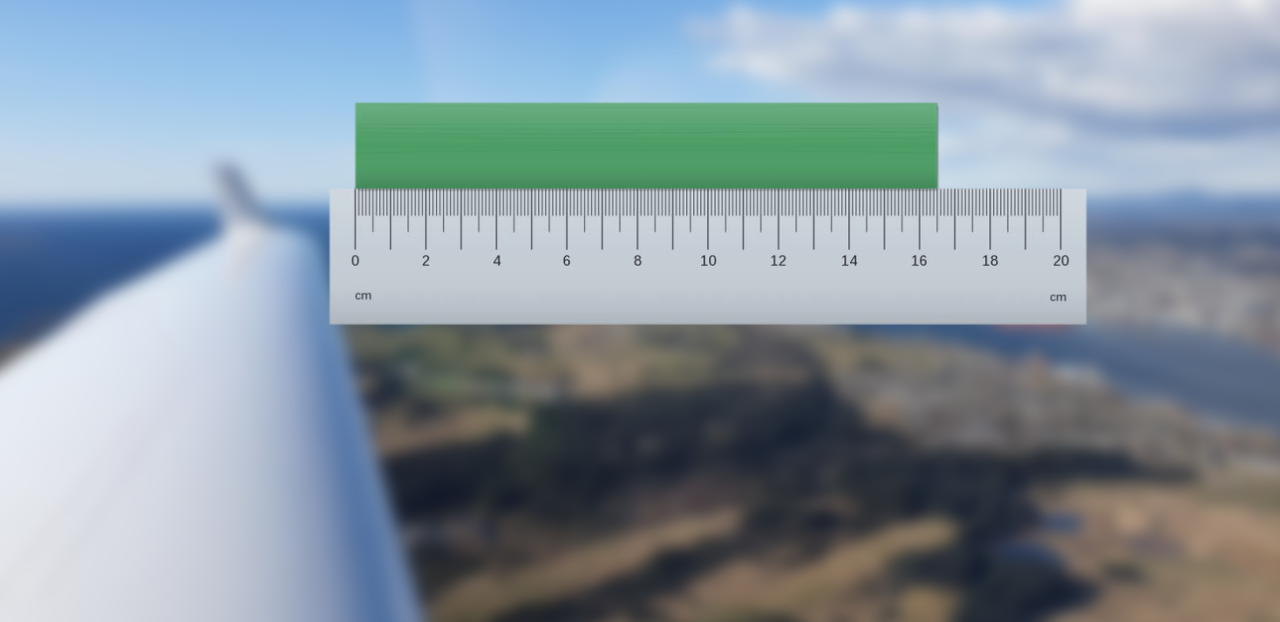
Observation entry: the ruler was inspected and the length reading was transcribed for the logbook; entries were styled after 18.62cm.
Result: 16.5cm
